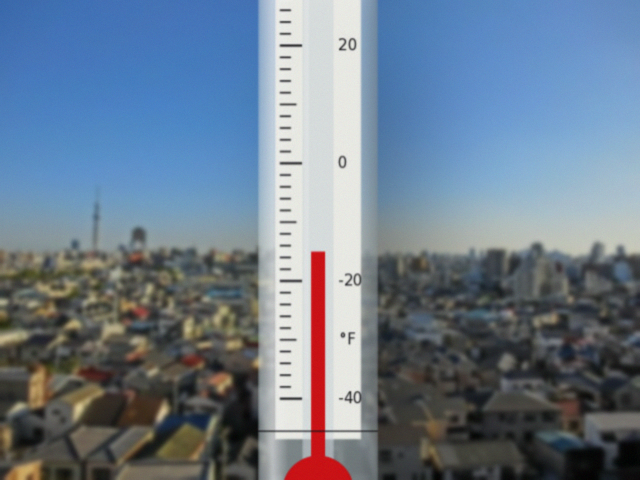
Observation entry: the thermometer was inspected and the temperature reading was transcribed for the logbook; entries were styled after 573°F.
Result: -15°F
